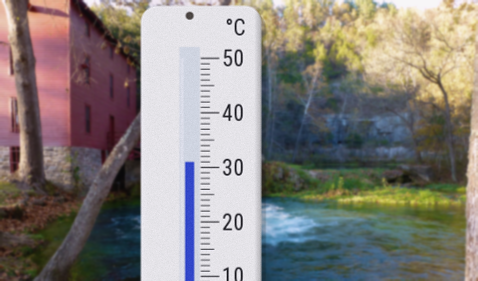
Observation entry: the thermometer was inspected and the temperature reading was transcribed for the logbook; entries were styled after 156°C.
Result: 31°C
